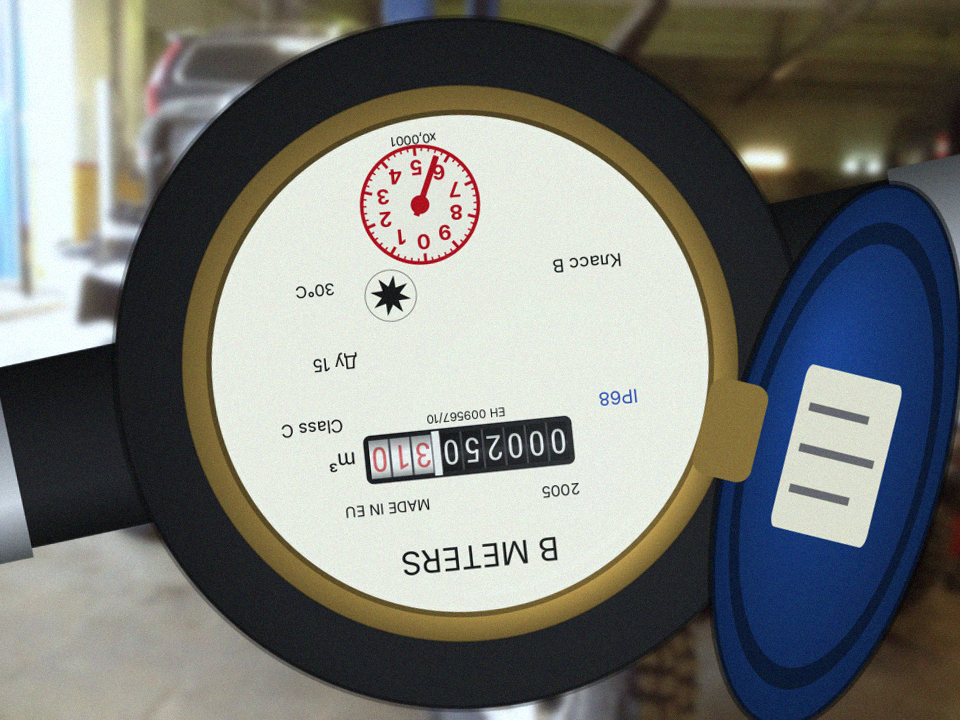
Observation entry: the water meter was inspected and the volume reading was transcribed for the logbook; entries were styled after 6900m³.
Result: 250.3105m³
